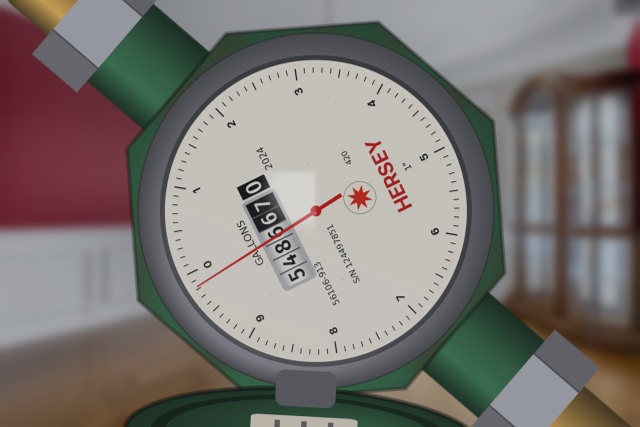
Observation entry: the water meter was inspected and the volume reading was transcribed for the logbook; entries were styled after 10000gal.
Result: 5486669.8gal
